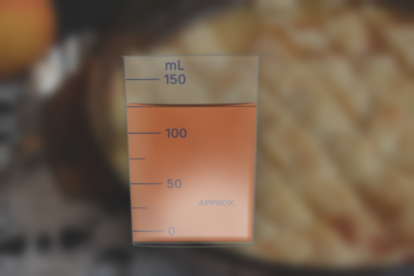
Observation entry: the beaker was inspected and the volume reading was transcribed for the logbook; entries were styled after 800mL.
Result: 125mL
